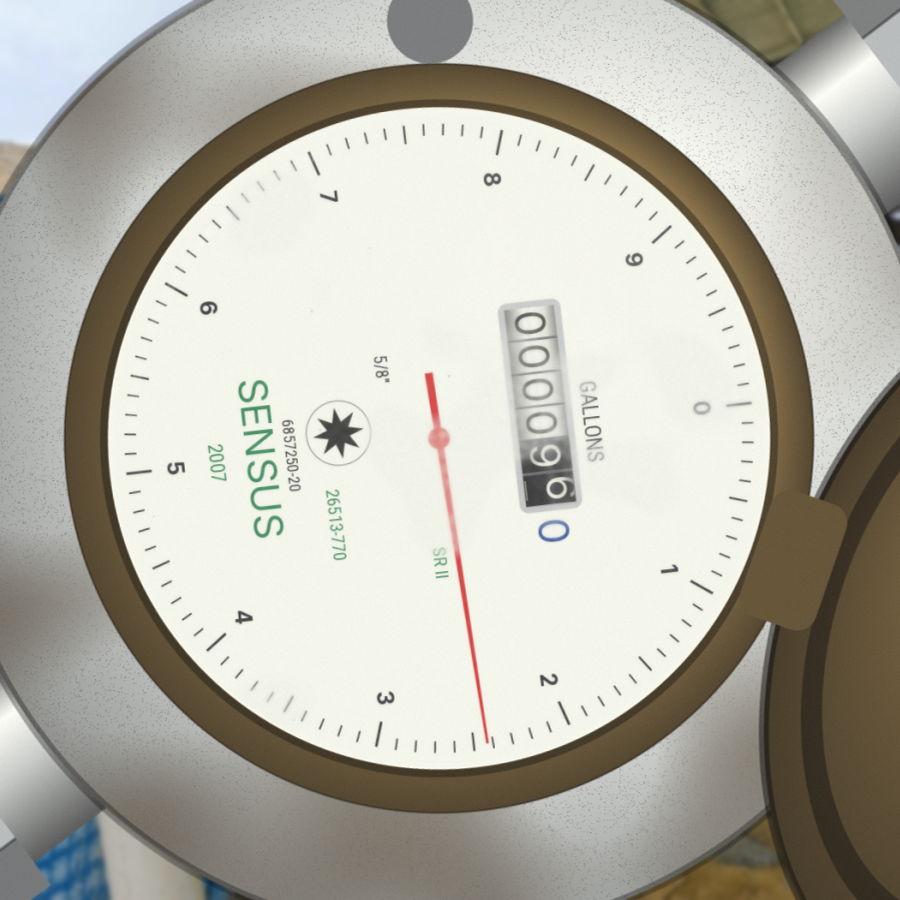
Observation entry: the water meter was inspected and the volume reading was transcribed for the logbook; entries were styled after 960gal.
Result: 962.4gal
